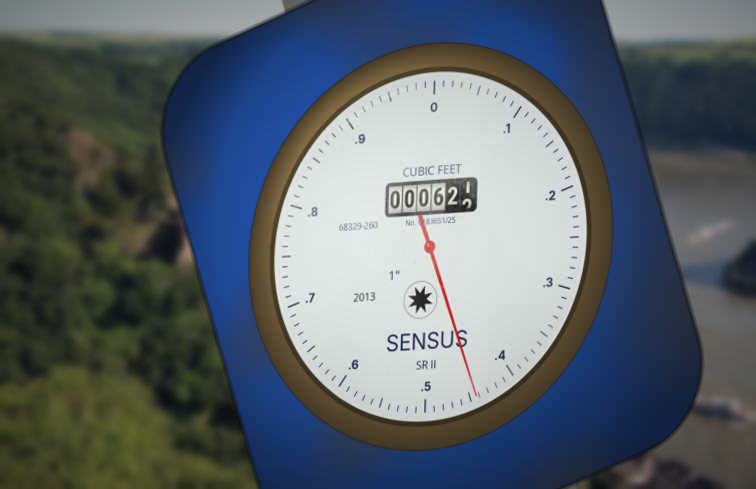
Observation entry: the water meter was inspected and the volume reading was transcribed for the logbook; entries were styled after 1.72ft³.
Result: 621.44ft³
